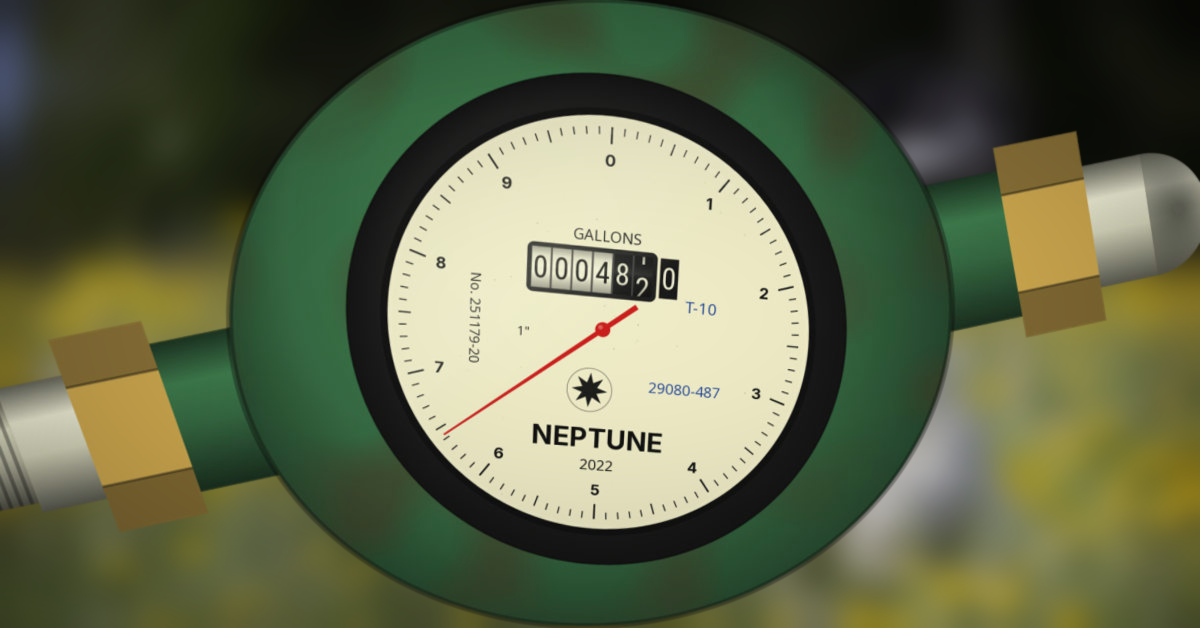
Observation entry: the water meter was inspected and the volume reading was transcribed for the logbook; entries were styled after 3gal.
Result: 4816.4gal
